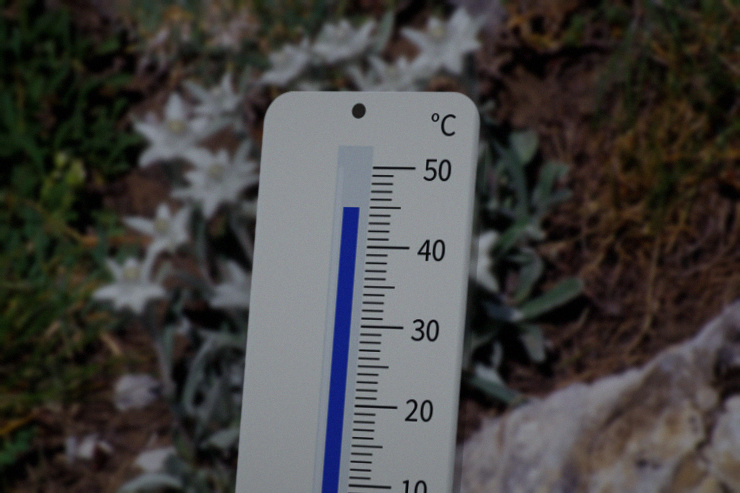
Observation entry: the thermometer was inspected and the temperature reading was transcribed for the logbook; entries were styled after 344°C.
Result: 45°C
